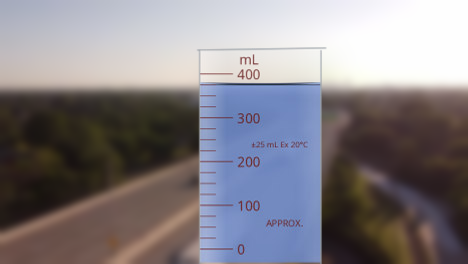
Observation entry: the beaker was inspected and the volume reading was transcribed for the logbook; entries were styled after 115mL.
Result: 375mL
